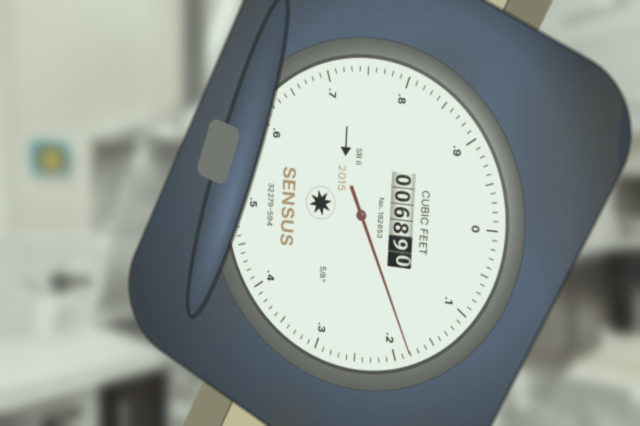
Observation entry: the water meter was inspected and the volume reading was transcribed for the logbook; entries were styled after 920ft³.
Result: 6890.18ft³
